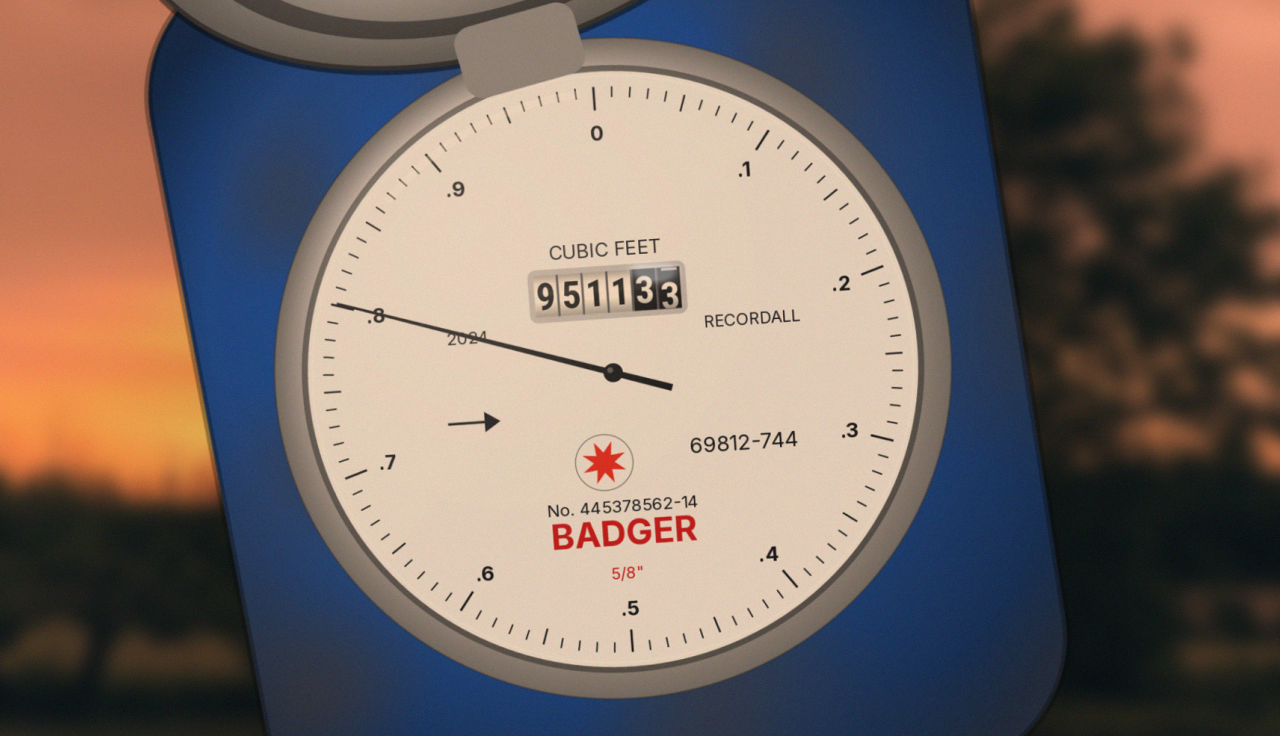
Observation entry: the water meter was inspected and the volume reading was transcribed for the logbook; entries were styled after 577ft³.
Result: 951132.80ft³
